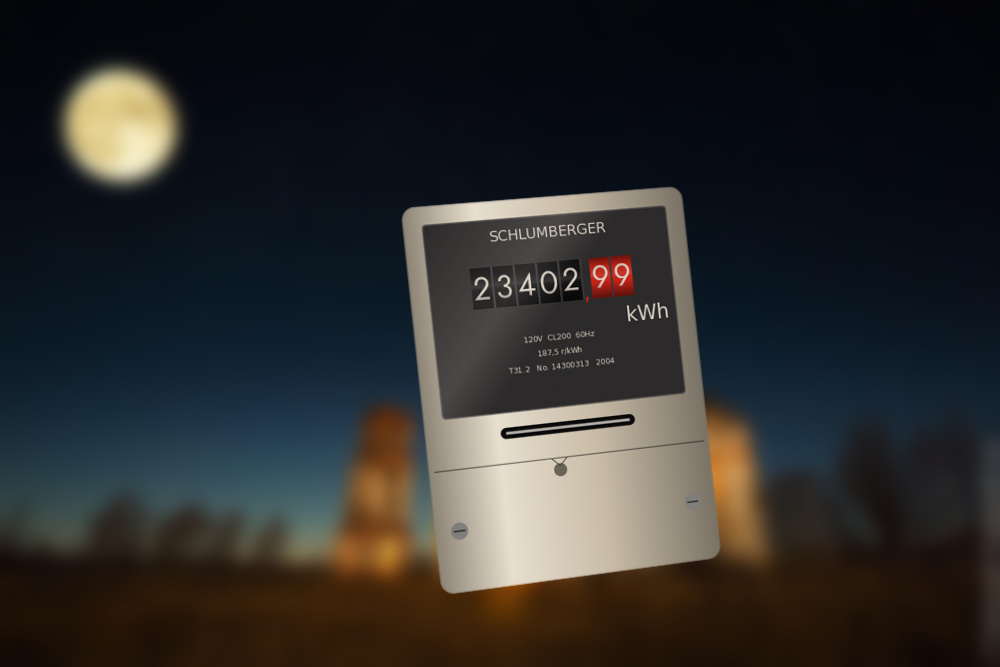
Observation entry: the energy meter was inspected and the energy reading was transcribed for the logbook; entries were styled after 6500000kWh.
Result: 23402.99kWh
